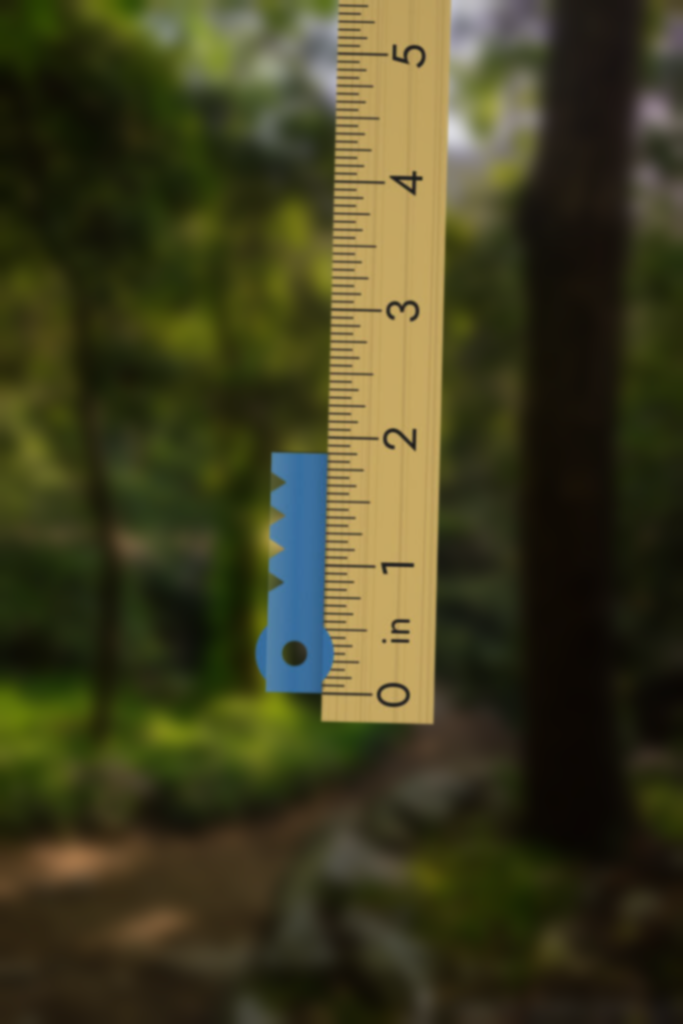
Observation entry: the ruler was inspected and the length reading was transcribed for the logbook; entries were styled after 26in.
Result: 1.875in
